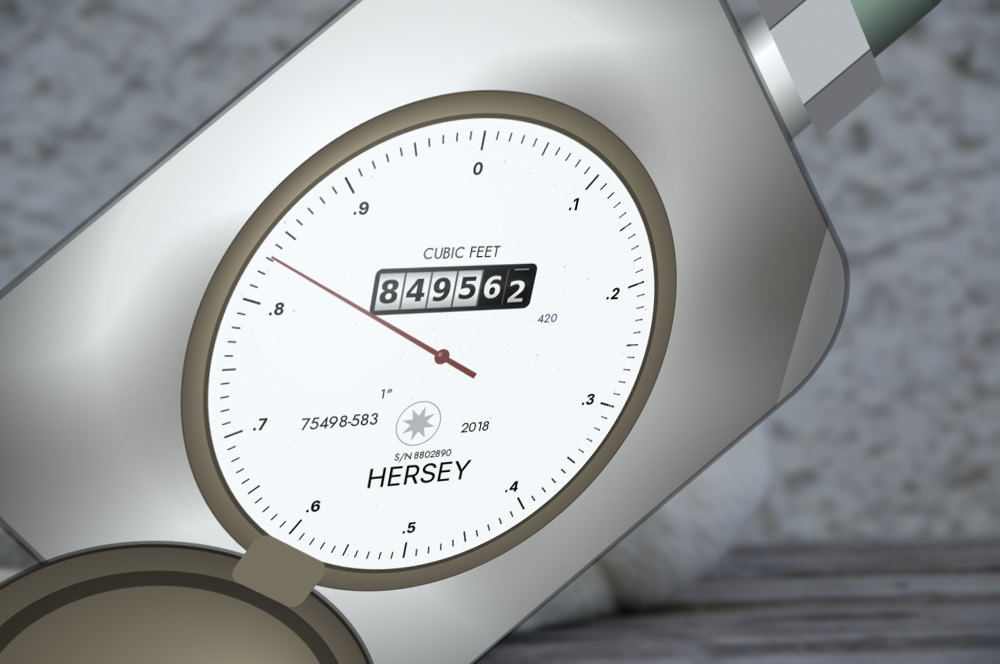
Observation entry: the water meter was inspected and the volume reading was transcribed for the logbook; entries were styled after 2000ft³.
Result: 849561.83ft³
